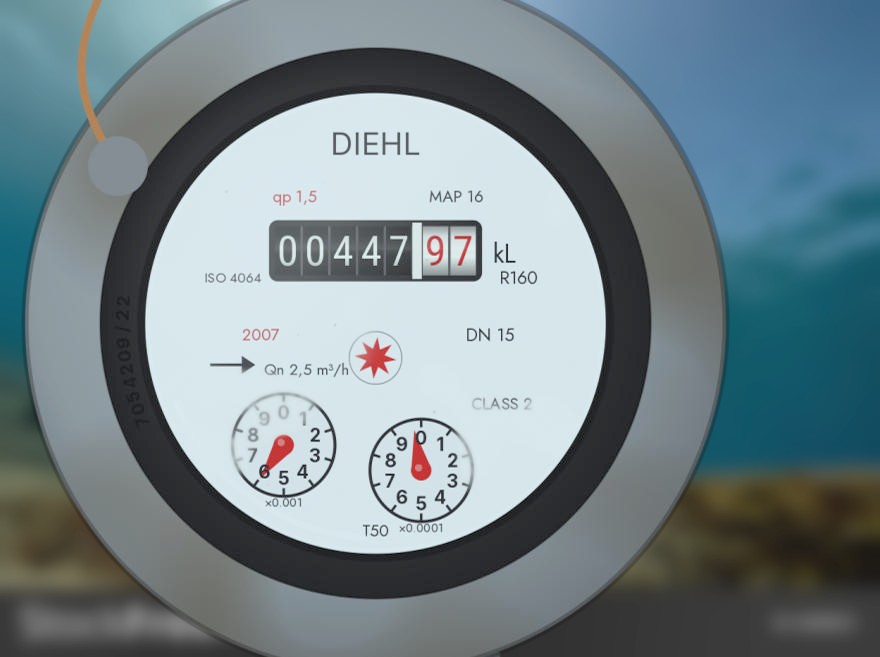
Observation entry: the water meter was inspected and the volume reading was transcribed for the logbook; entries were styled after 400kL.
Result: 447.9759kL
